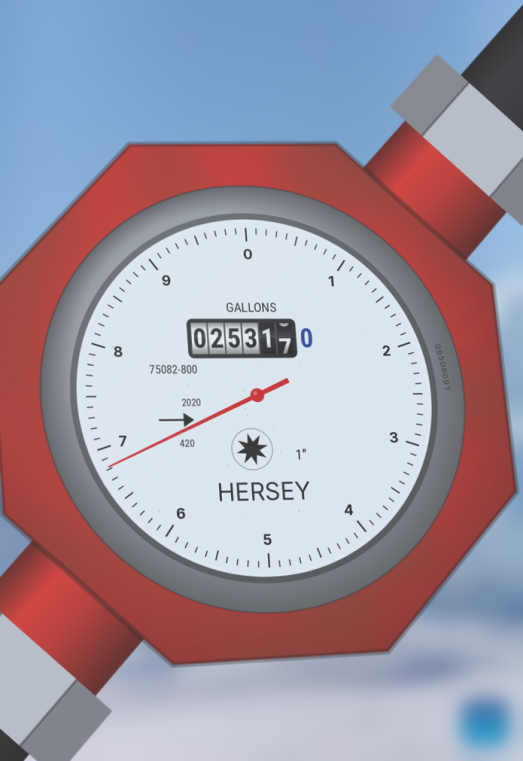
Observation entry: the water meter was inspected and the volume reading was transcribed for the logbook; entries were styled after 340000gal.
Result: 253166.8gal
